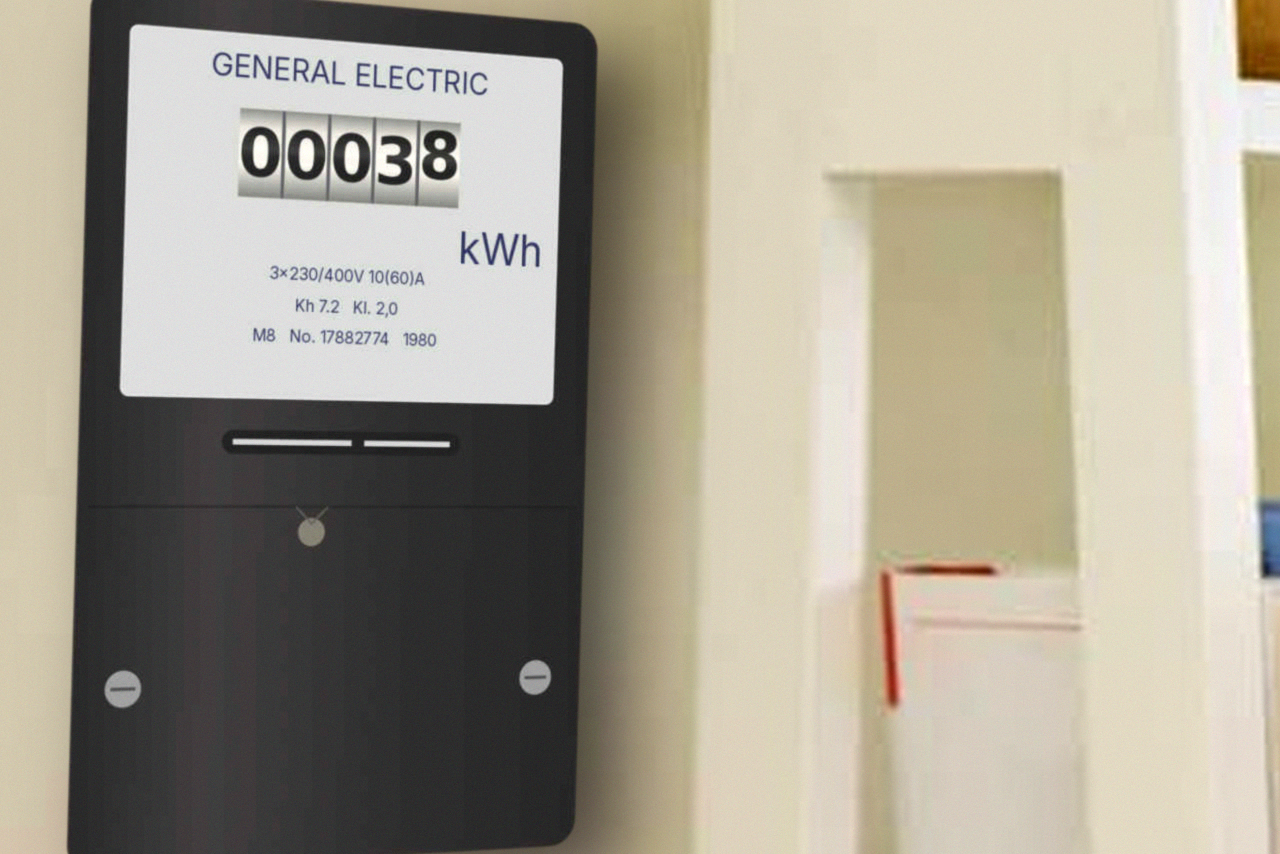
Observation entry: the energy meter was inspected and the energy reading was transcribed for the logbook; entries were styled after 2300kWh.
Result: 38kWh
